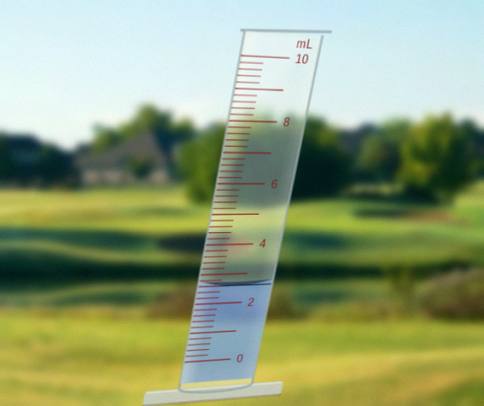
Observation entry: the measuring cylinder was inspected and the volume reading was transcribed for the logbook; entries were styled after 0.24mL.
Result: 2.6mL
